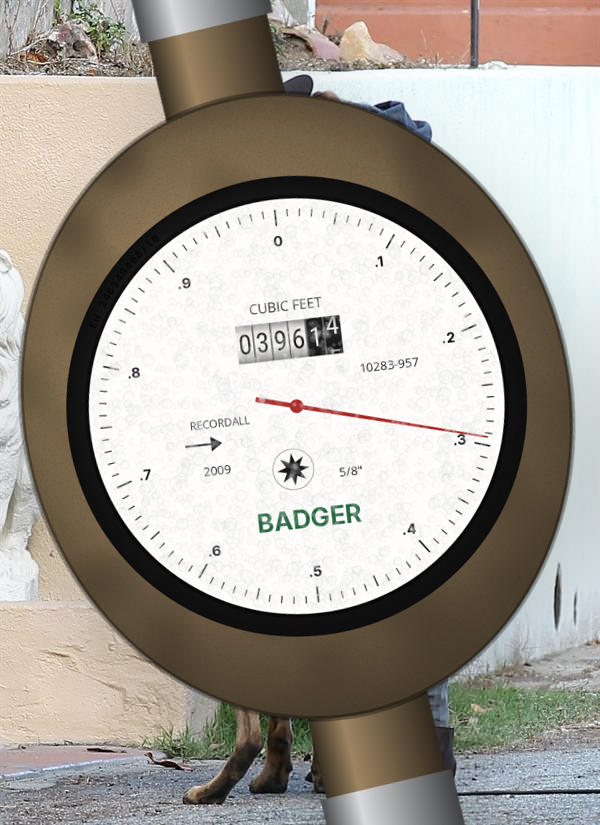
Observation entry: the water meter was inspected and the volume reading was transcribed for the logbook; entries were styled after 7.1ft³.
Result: 39614.29ft³
